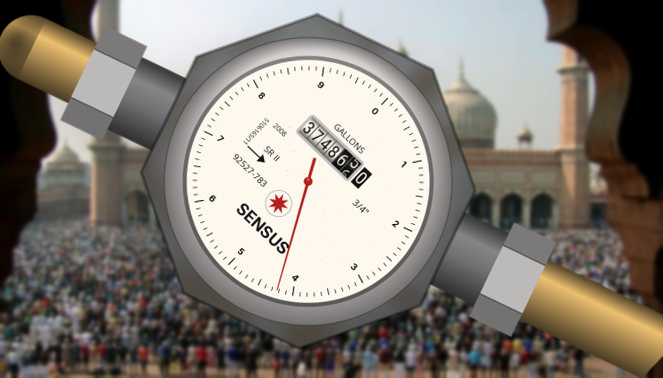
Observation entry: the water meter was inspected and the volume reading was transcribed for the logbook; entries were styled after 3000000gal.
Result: 3748654.2gal
